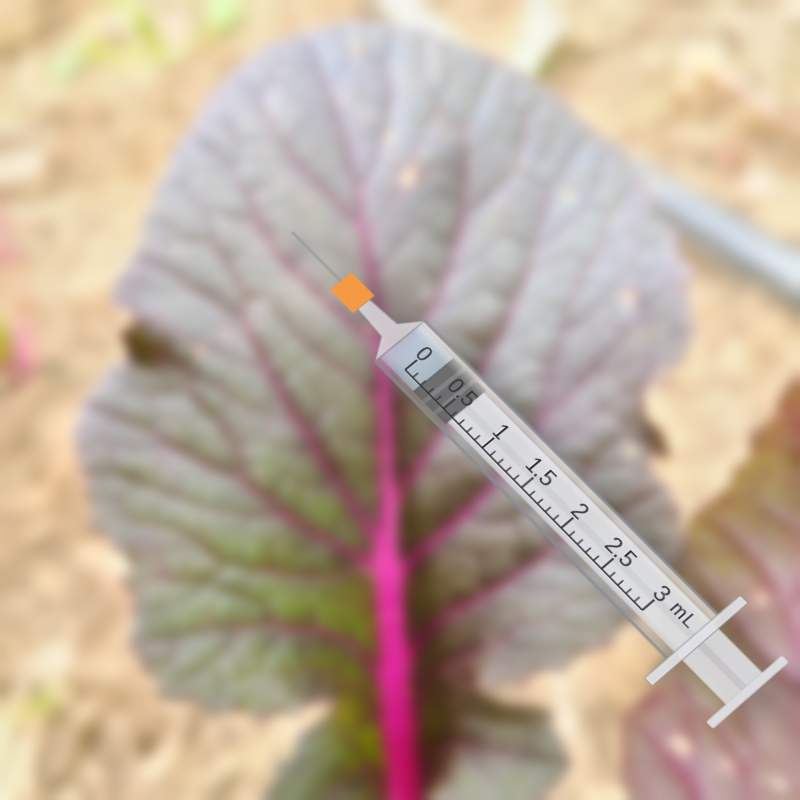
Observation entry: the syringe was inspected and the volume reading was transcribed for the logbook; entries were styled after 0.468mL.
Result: 0.2mL
